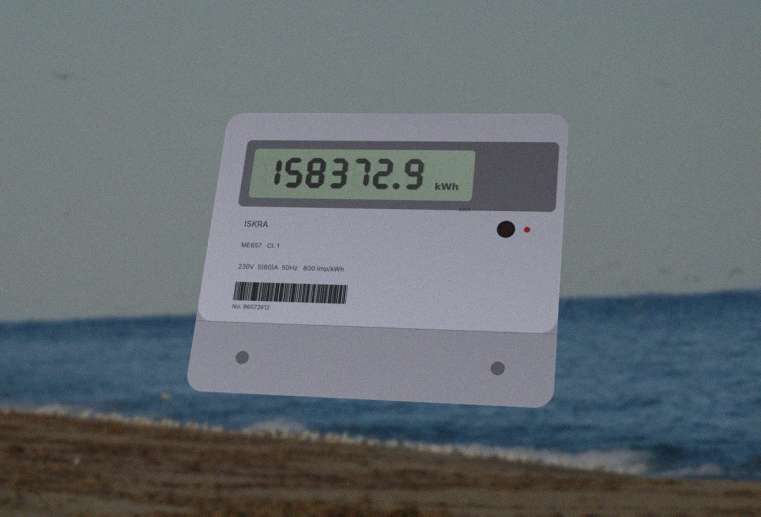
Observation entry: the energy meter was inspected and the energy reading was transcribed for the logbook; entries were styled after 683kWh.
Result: 158372.9kWh
